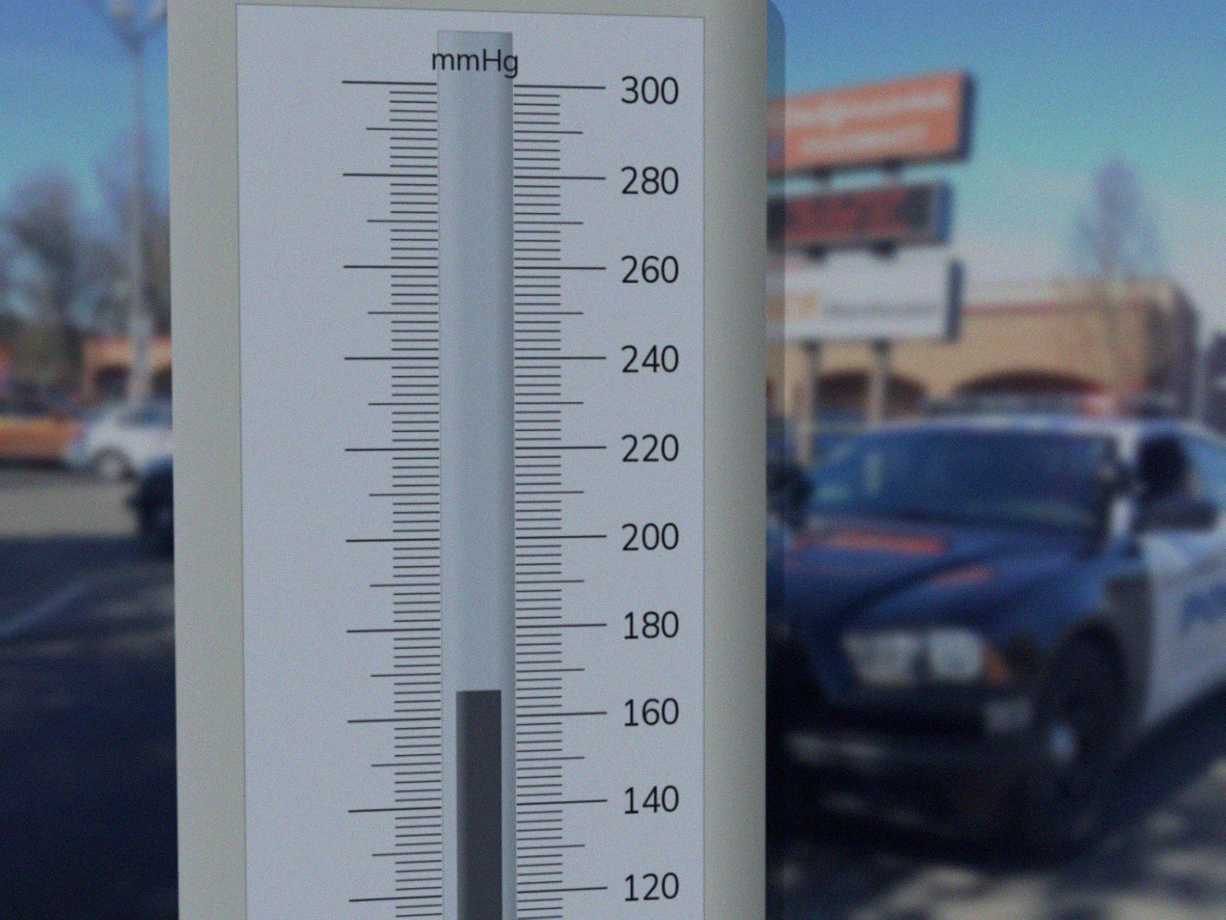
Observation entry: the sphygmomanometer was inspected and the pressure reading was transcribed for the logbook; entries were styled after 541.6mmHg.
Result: 166mmHg
